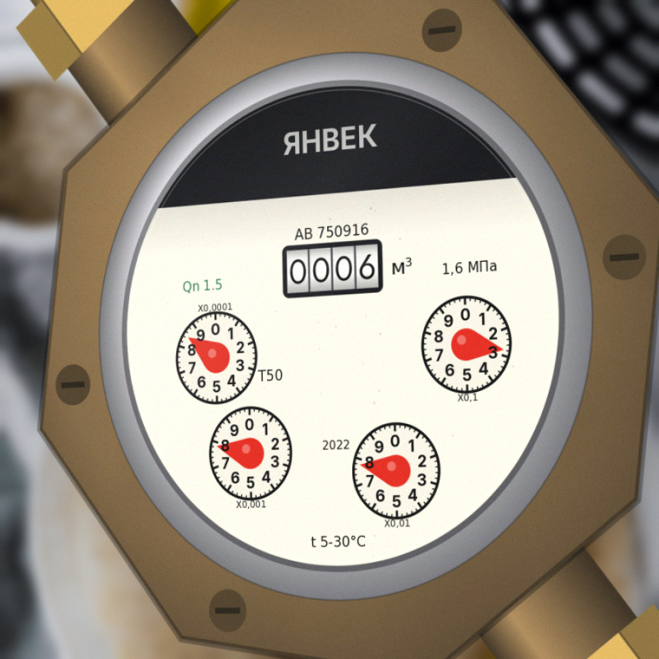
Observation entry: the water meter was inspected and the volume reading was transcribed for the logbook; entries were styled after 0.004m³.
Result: 6.2778m³
